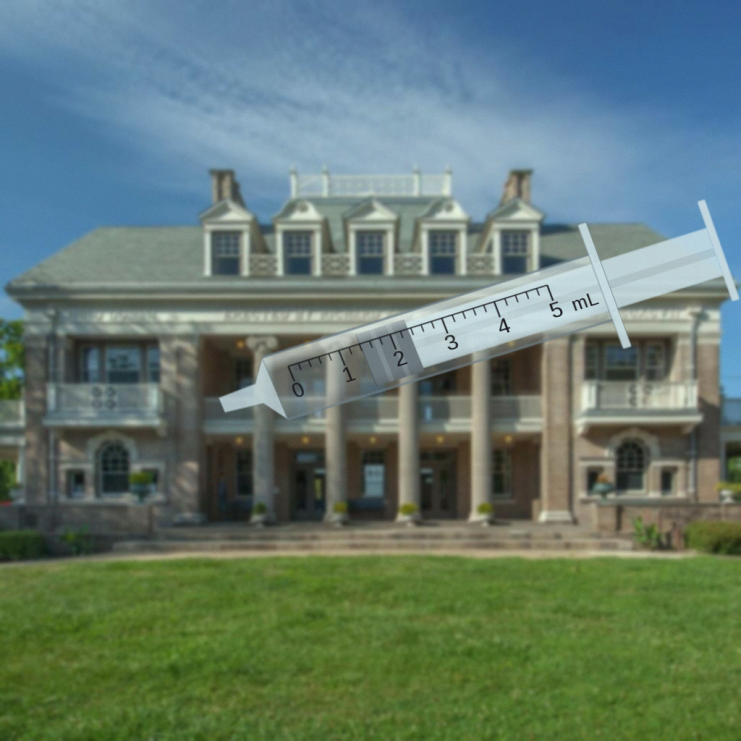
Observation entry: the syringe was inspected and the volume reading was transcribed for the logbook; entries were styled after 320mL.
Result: 1.4mL
